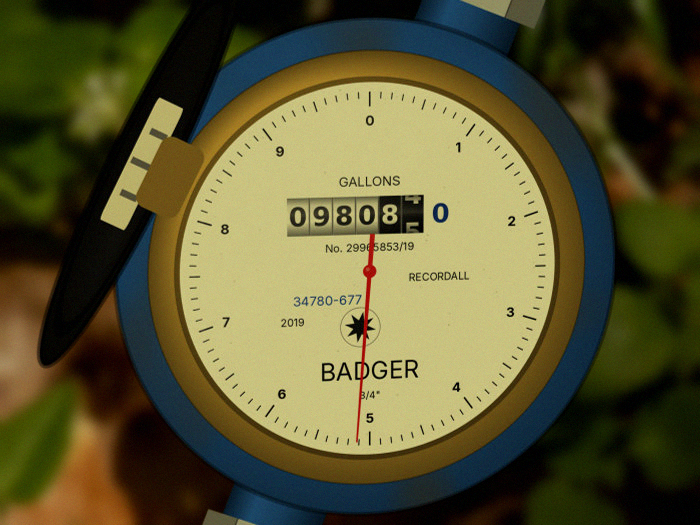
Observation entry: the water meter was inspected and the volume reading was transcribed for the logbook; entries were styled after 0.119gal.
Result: 980845.1gal
